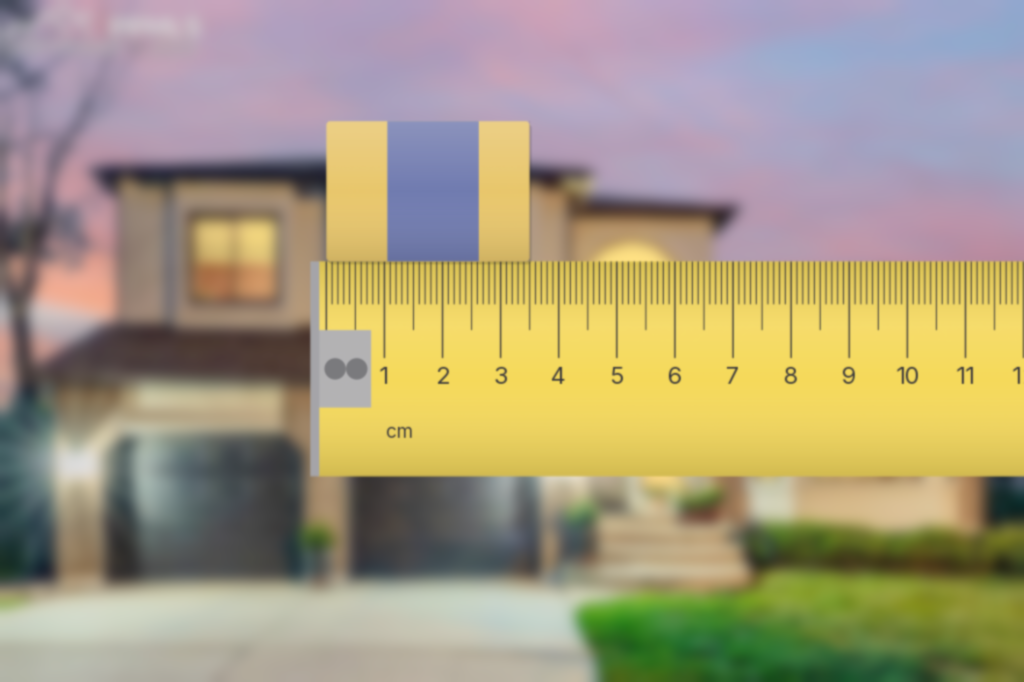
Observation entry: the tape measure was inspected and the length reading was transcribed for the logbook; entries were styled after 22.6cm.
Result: 3.5cm
